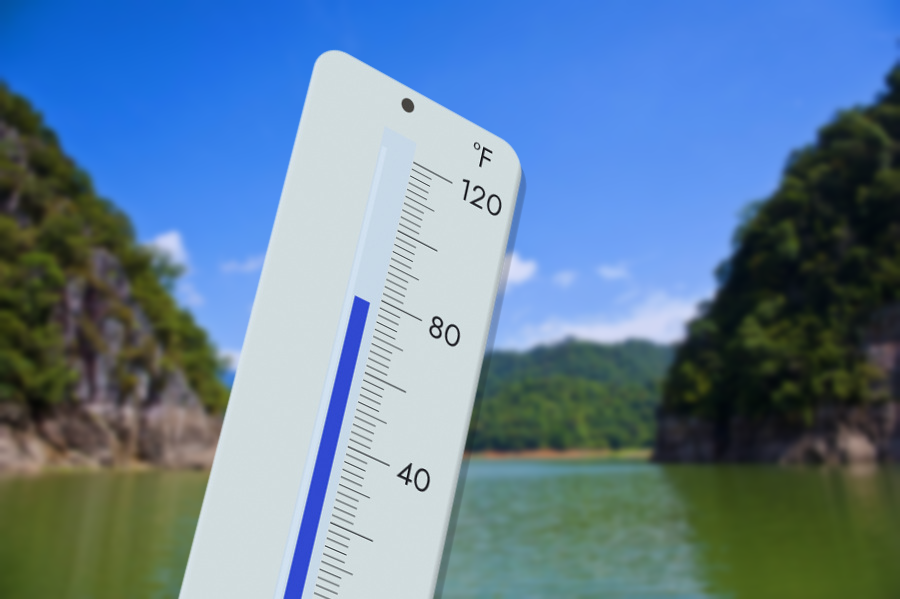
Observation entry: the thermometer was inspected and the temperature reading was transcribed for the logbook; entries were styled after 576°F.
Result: 78°F
